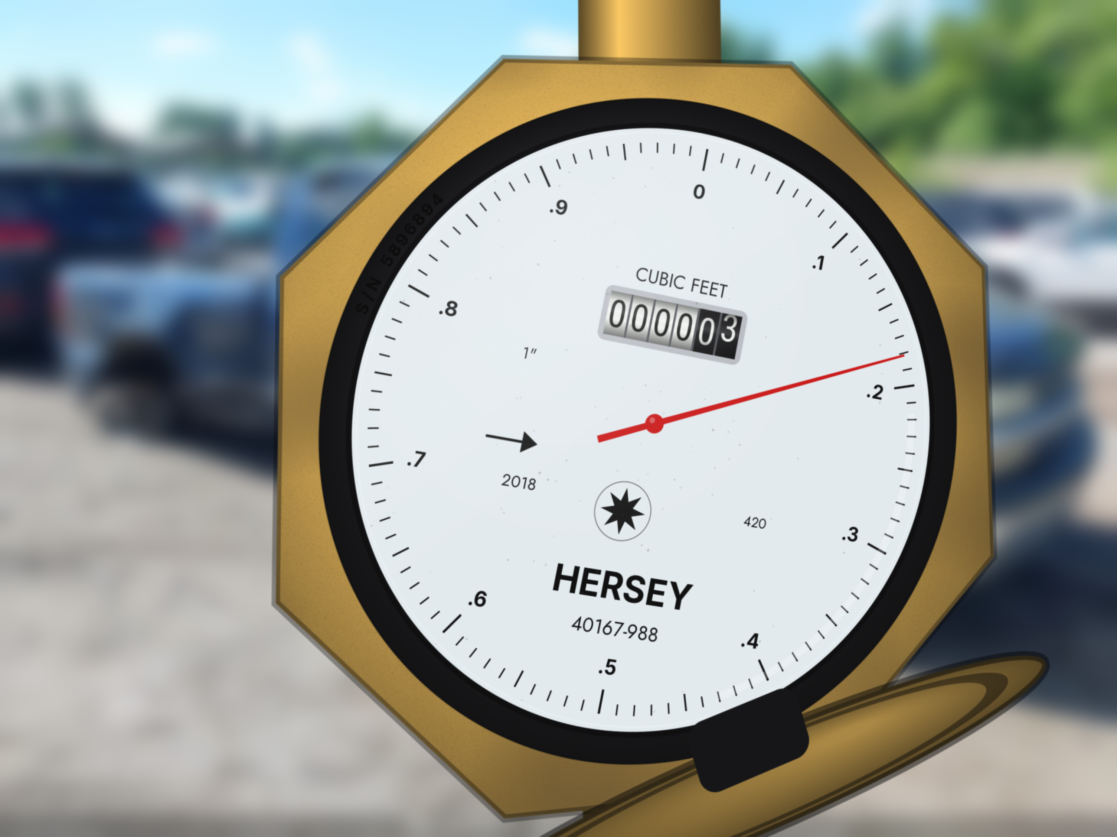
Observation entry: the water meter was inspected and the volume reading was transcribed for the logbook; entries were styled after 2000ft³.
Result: 3.18ft³
